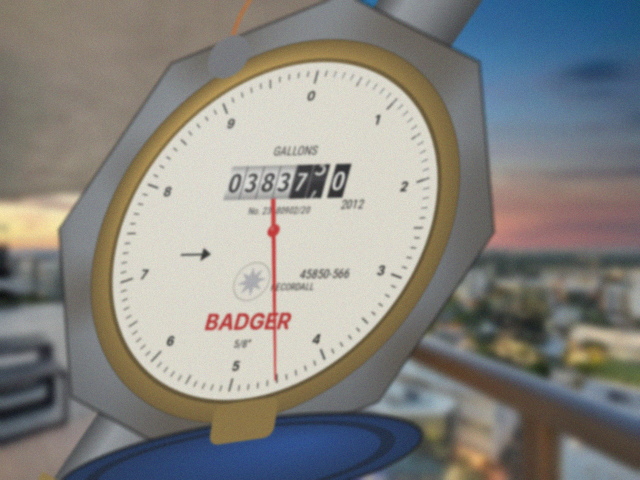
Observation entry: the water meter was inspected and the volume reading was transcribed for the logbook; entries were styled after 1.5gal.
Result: 383734.5gal
